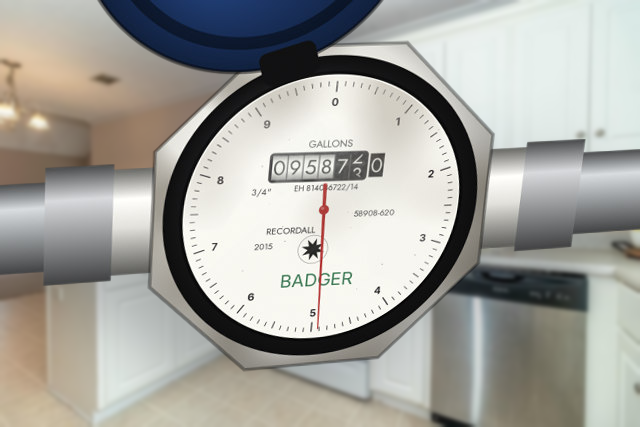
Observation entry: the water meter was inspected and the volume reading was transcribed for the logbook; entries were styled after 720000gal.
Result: 958724.9gal
